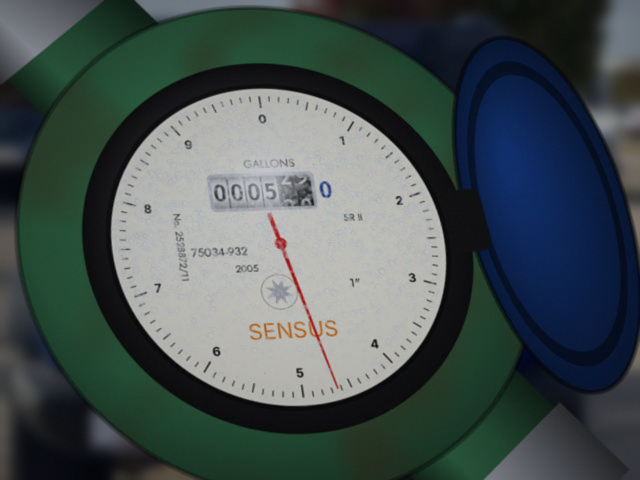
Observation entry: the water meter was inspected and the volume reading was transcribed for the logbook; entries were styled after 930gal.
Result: 5294.6gal
